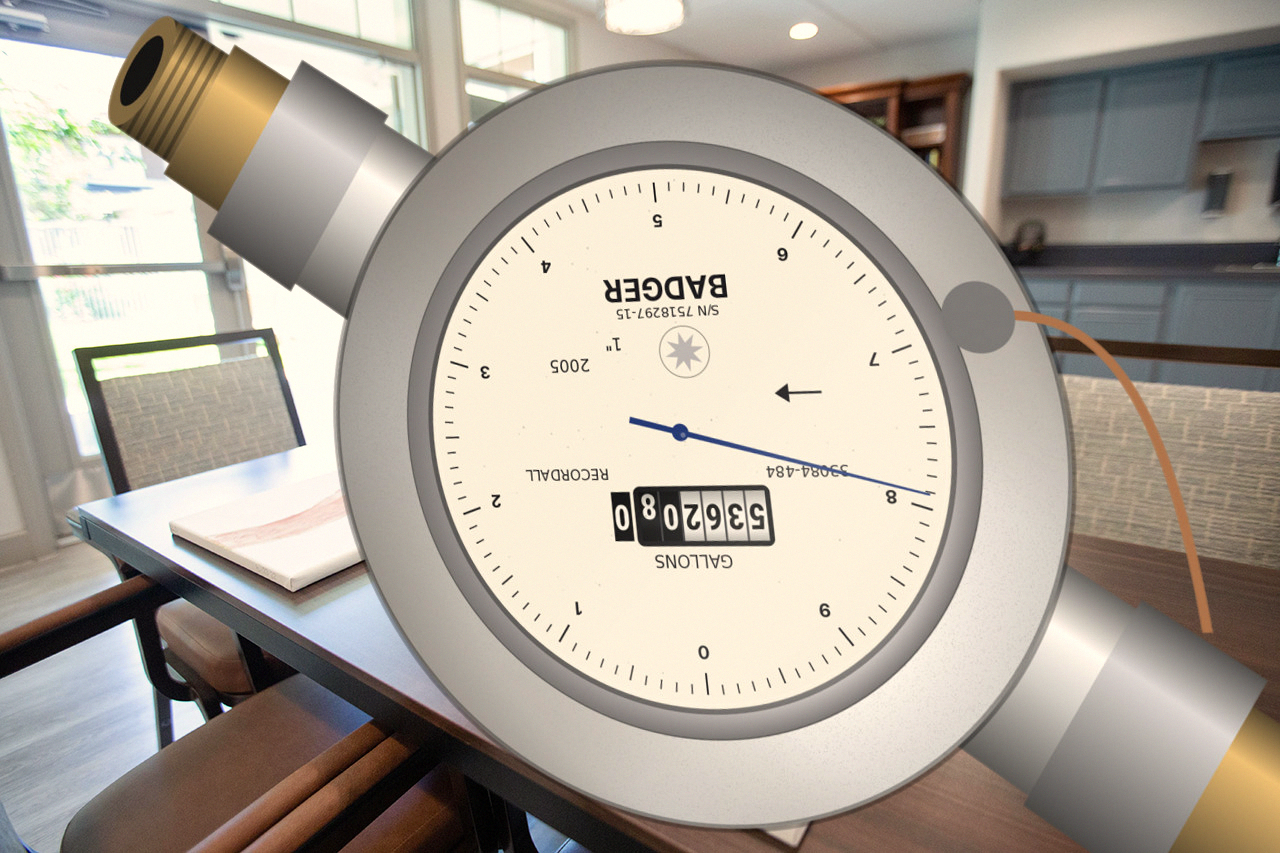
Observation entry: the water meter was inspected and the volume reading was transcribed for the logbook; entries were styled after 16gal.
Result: 5362077.9gal
